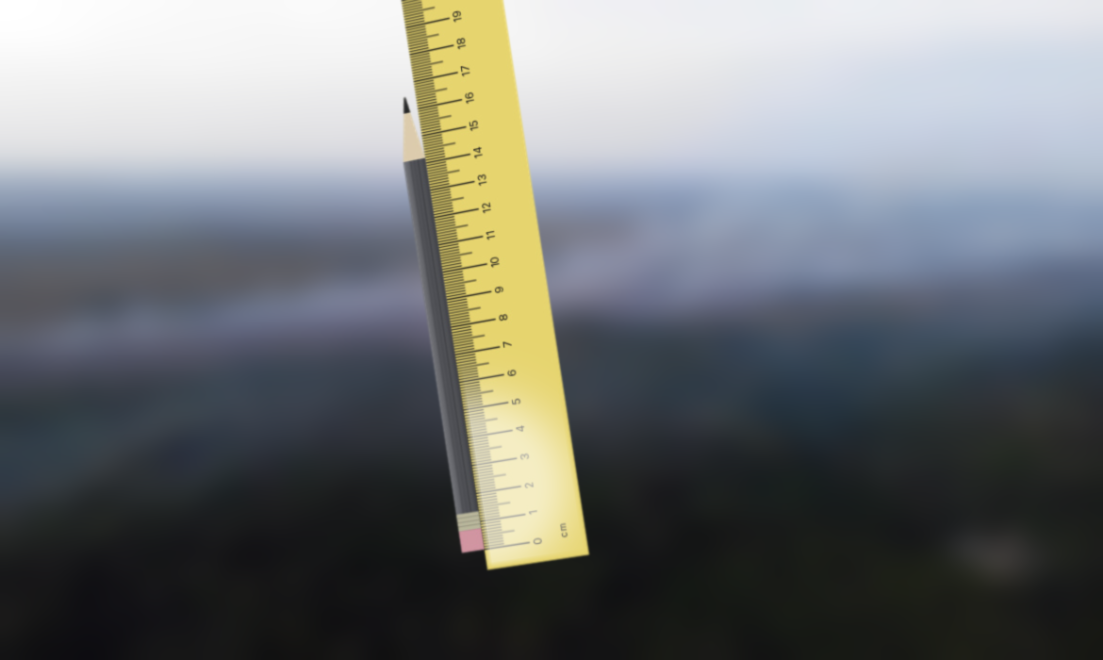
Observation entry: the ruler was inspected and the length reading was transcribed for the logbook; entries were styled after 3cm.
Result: 16.5cm
